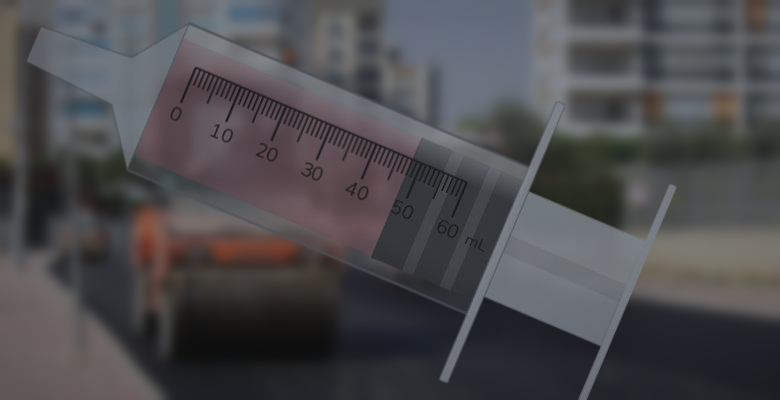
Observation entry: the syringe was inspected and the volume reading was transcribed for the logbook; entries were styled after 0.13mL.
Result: 48mL
